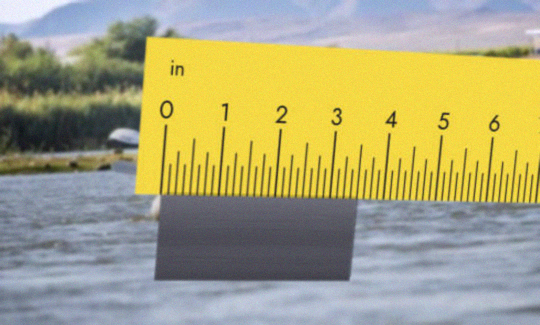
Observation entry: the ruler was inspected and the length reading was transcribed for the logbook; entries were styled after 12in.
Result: 3.5in
